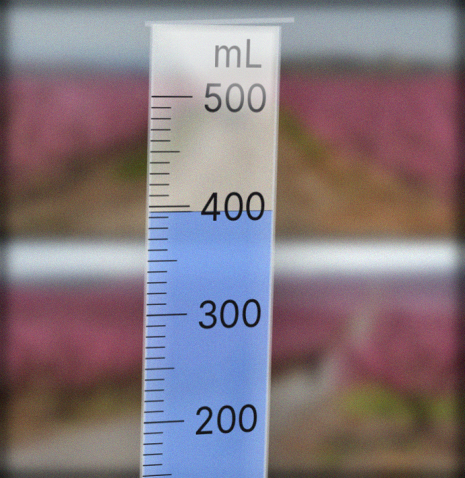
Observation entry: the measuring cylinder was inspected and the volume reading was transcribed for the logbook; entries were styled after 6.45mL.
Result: 395mL
